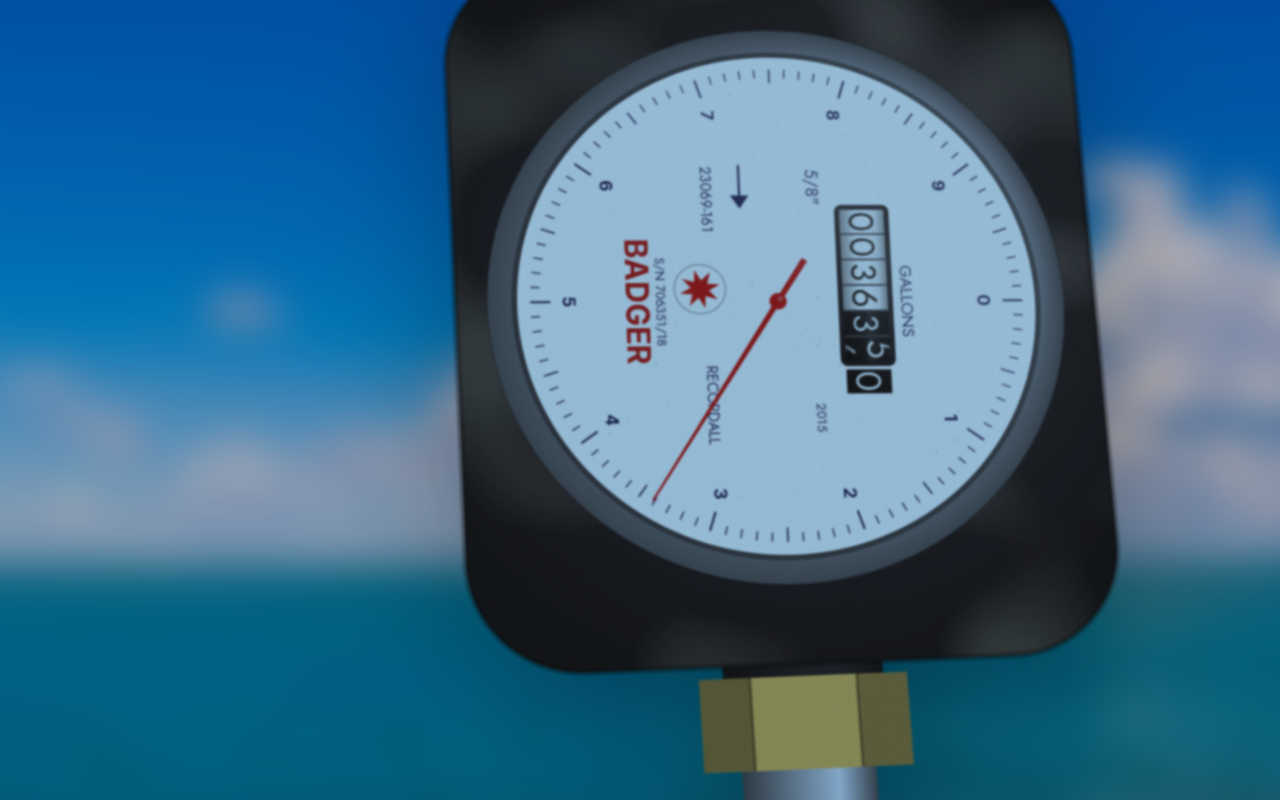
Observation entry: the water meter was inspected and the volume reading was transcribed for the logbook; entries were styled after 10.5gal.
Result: 36353.4gal
